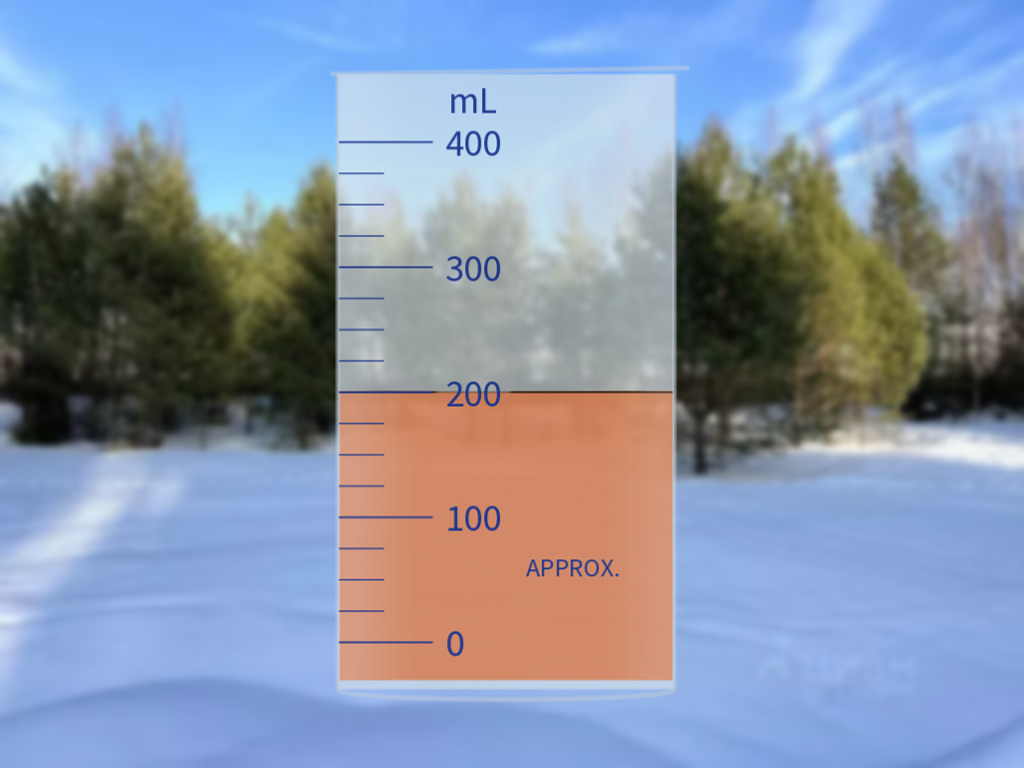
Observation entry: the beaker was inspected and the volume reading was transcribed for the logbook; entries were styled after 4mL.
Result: 200mL
